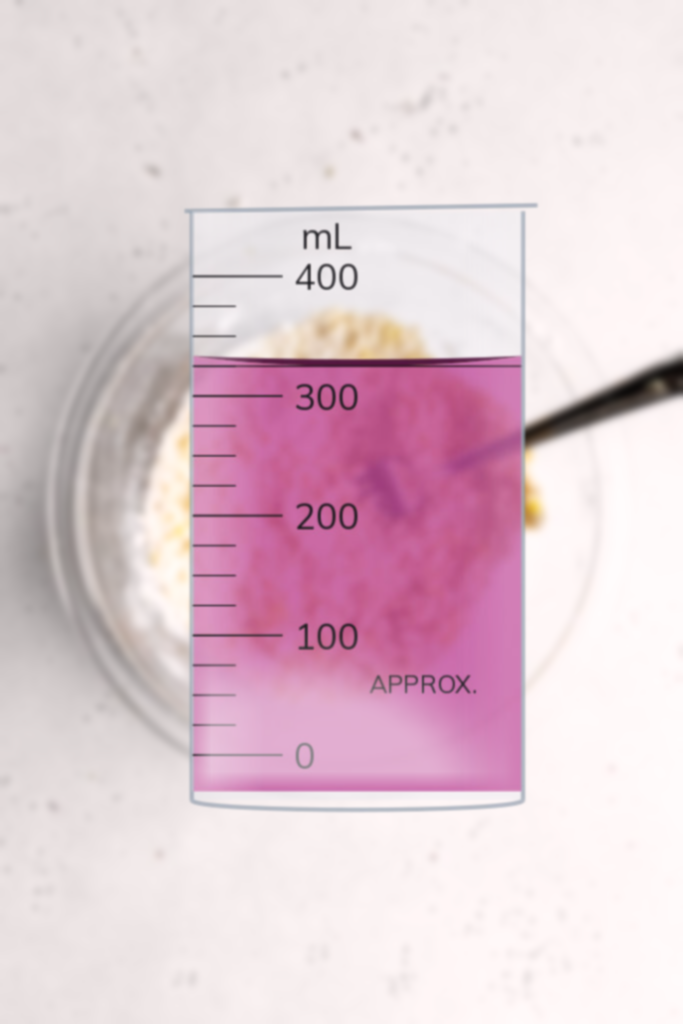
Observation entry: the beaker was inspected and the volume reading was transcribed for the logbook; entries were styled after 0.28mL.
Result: 325mL
